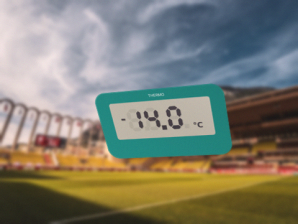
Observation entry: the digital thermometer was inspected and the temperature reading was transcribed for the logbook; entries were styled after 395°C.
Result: -14.0°C
